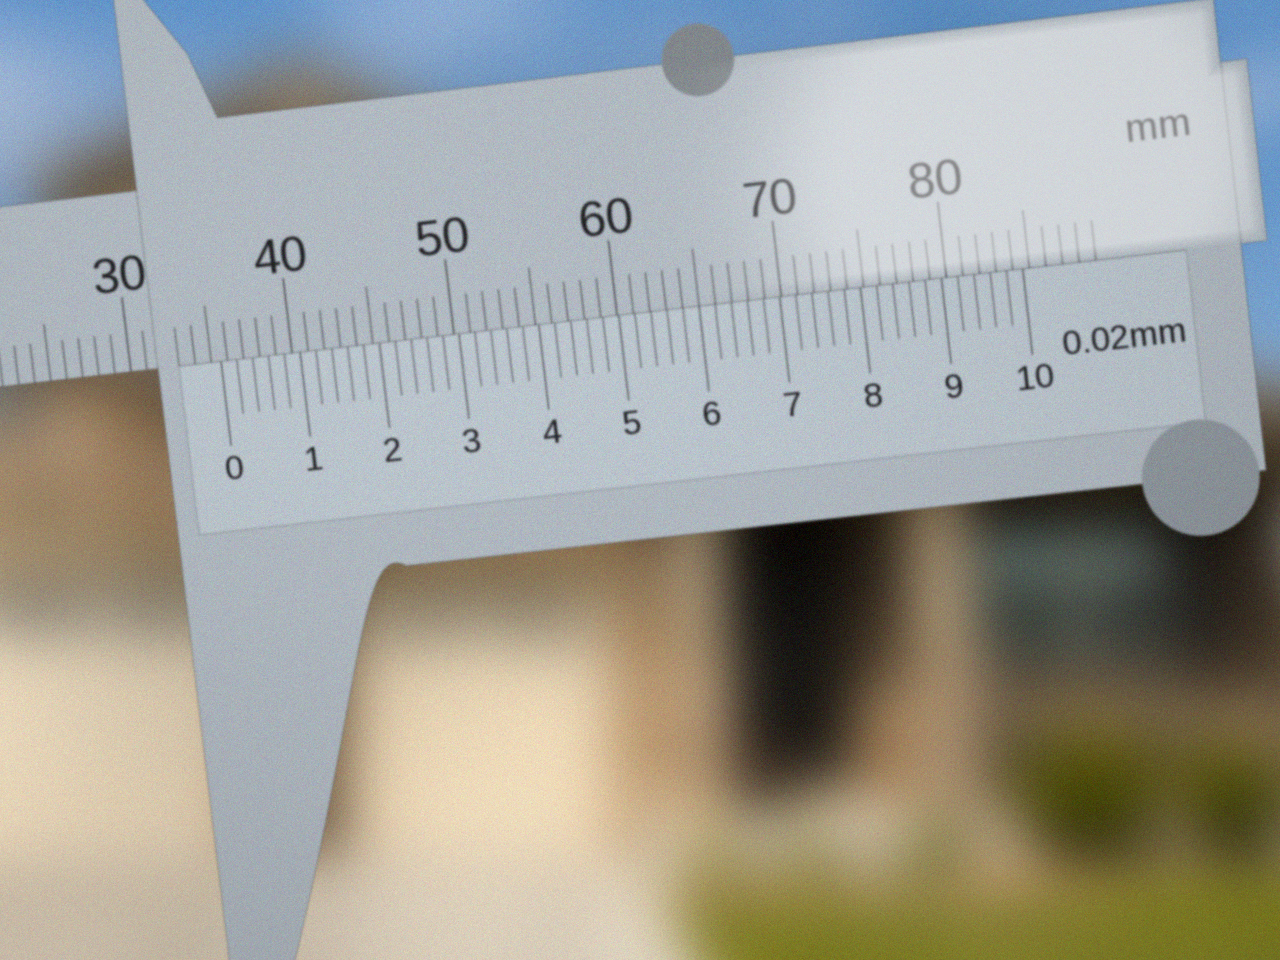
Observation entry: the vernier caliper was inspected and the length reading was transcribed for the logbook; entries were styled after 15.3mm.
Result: 35.6mm
